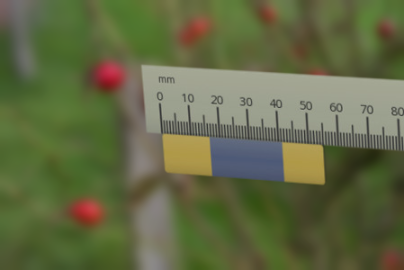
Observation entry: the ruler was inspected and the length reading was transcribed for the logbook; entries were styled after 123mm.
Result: 55mm
